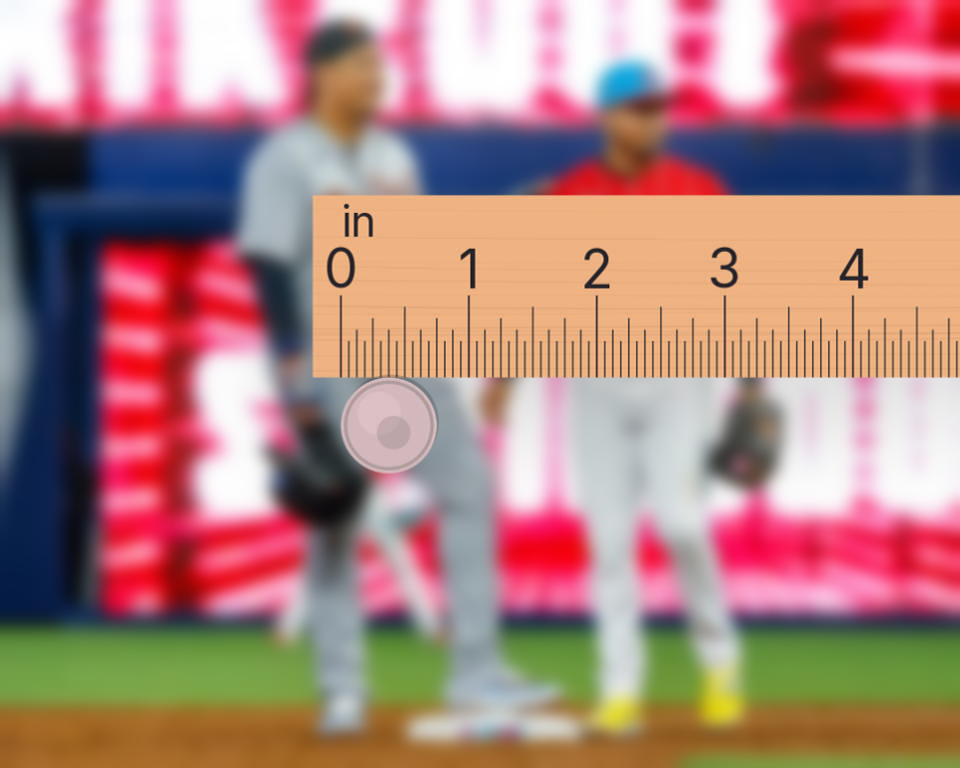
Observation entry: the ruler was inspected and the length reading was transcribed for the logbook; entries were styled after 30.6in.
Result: 0.75in
